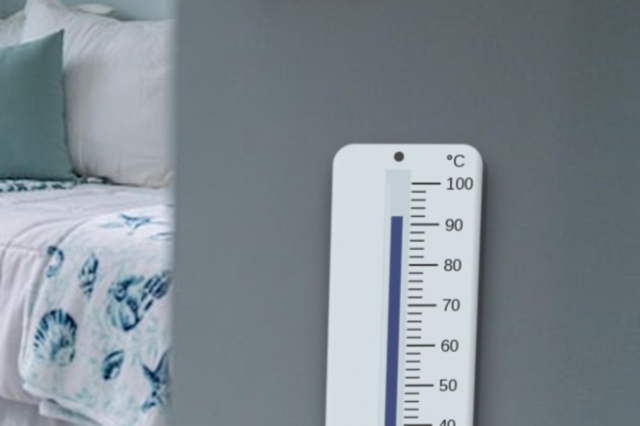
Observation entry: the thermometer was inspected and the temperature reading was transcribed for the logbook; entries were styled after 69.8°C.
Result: 92°C
